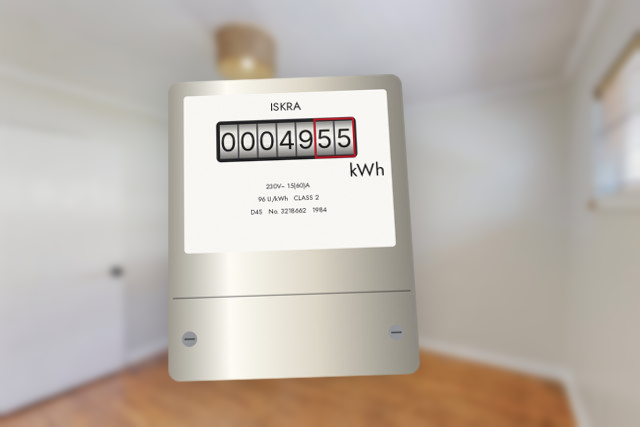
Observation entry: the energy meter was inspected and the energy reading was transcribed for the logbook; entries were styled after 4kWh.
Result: 49.55kWh
